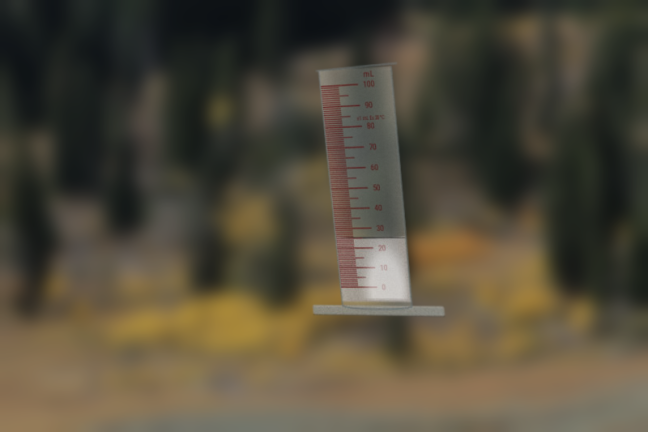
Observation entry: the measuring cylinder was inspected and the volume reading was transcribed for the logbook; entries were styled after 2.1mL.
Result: 25mL
